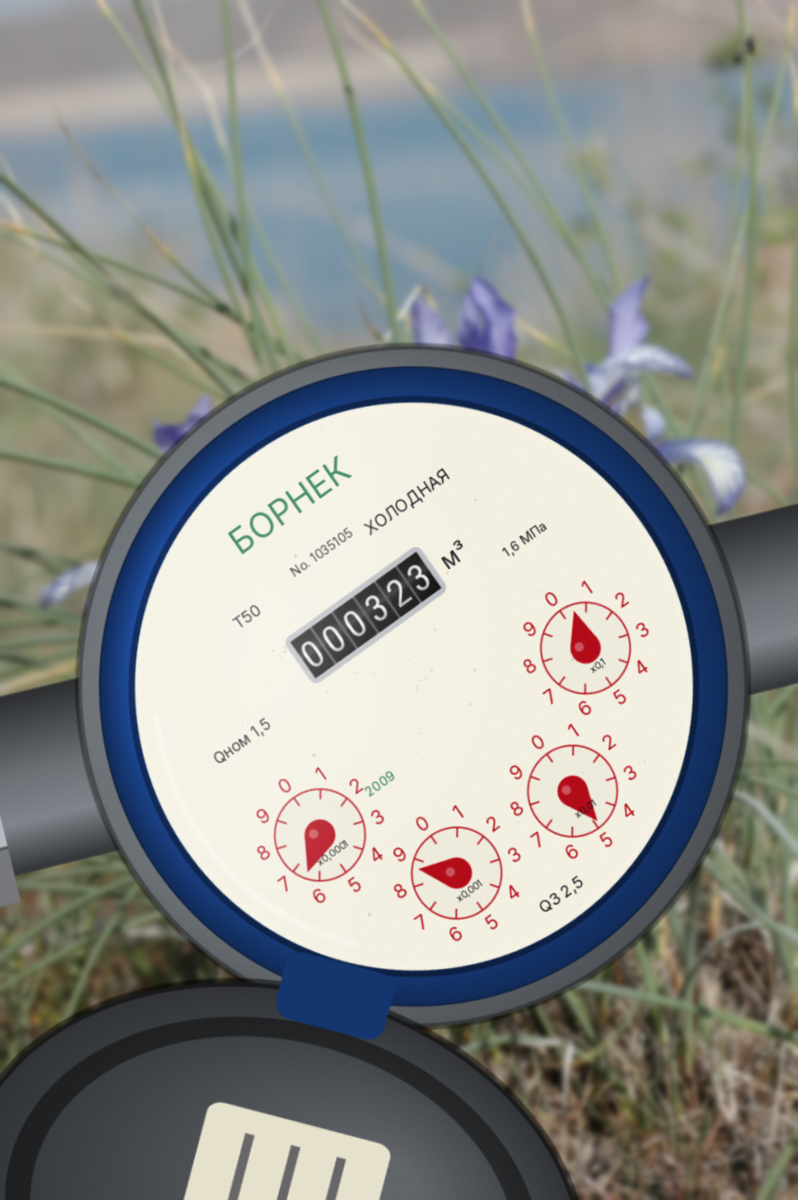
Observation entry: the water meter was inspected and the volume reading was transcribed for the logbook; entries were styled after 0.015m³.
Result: 323.0486m³
